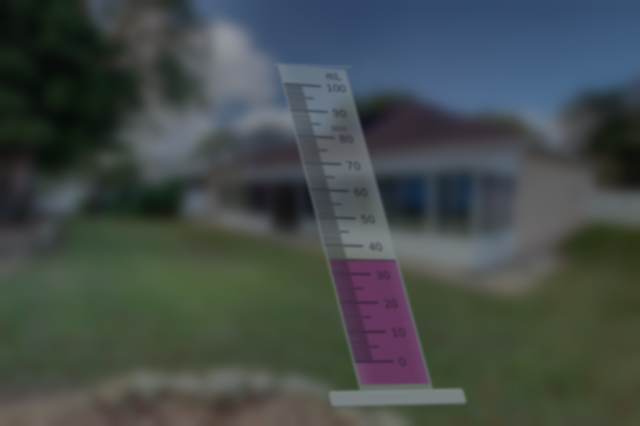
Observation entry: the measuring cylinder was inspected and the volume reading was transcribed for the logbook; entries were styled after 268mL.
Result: 35mL
